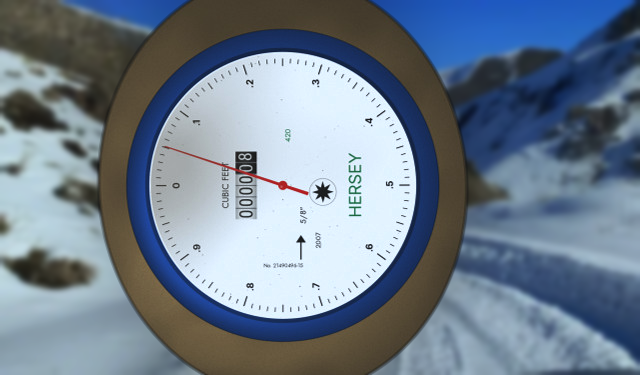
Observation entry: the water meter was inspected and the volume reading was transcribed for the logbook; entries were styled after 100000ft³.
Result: 8.05ft³
